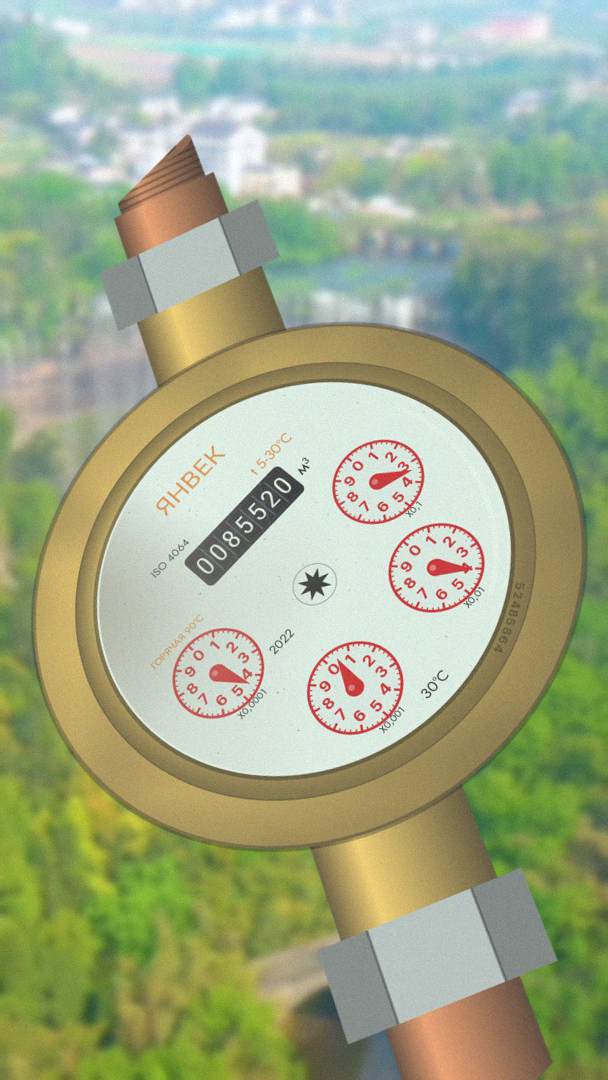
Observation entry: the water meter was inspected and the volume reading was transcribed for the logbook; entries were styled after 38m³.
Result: 85520.3404m³
